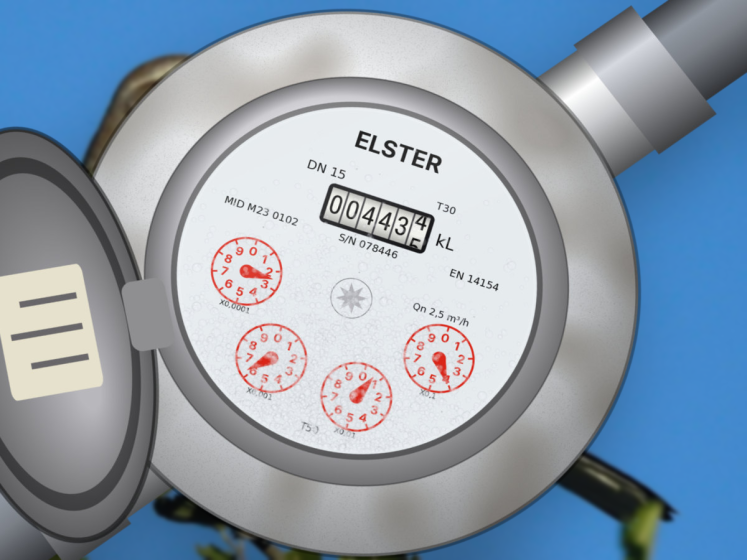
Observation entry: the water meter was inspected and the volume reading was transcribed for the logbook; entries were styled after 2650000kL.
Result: 4434.4062kL
